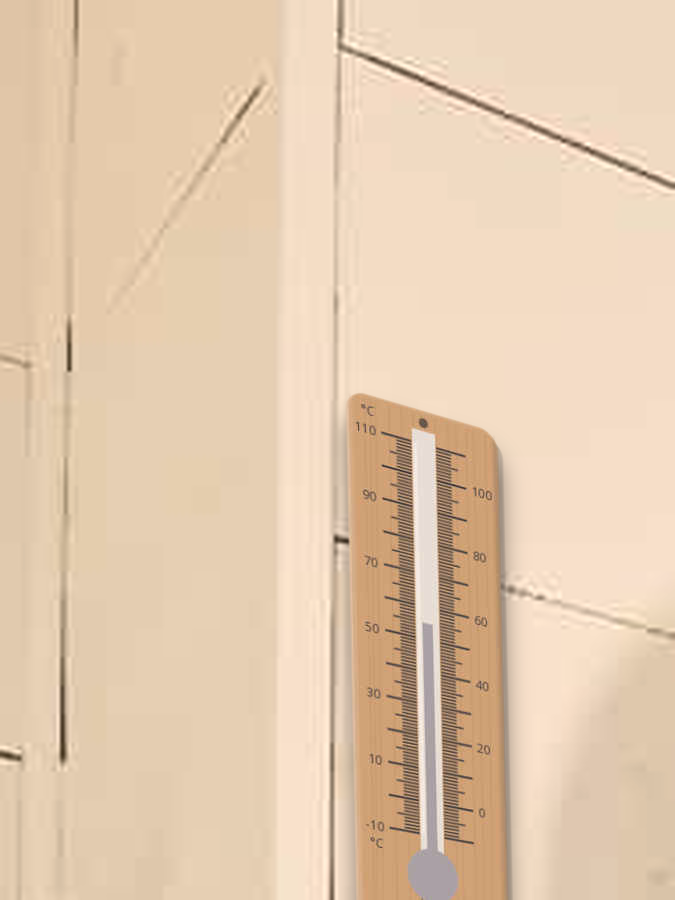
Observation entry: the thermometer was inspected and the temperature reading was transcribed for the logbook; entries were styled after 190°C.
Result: 55°C
